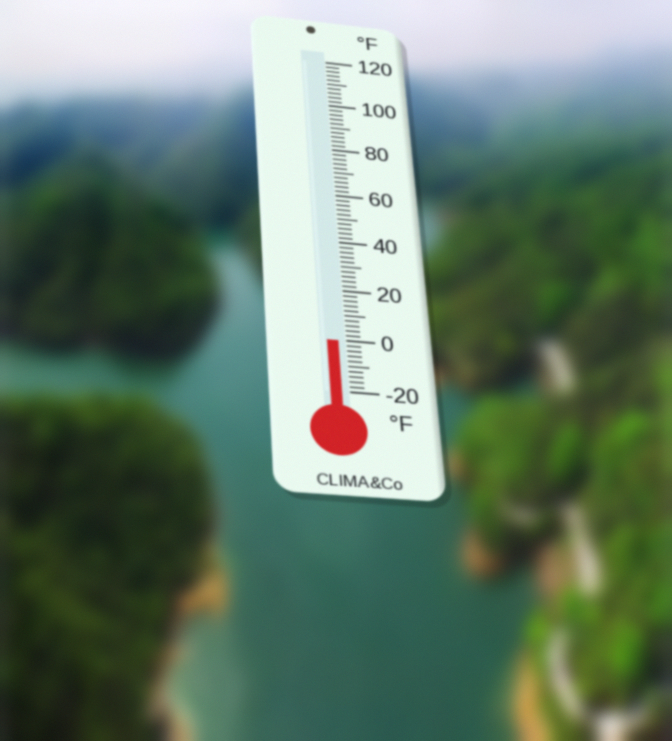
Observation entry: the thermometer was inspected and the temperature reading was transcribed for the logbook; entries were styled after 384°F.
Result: 0°F
